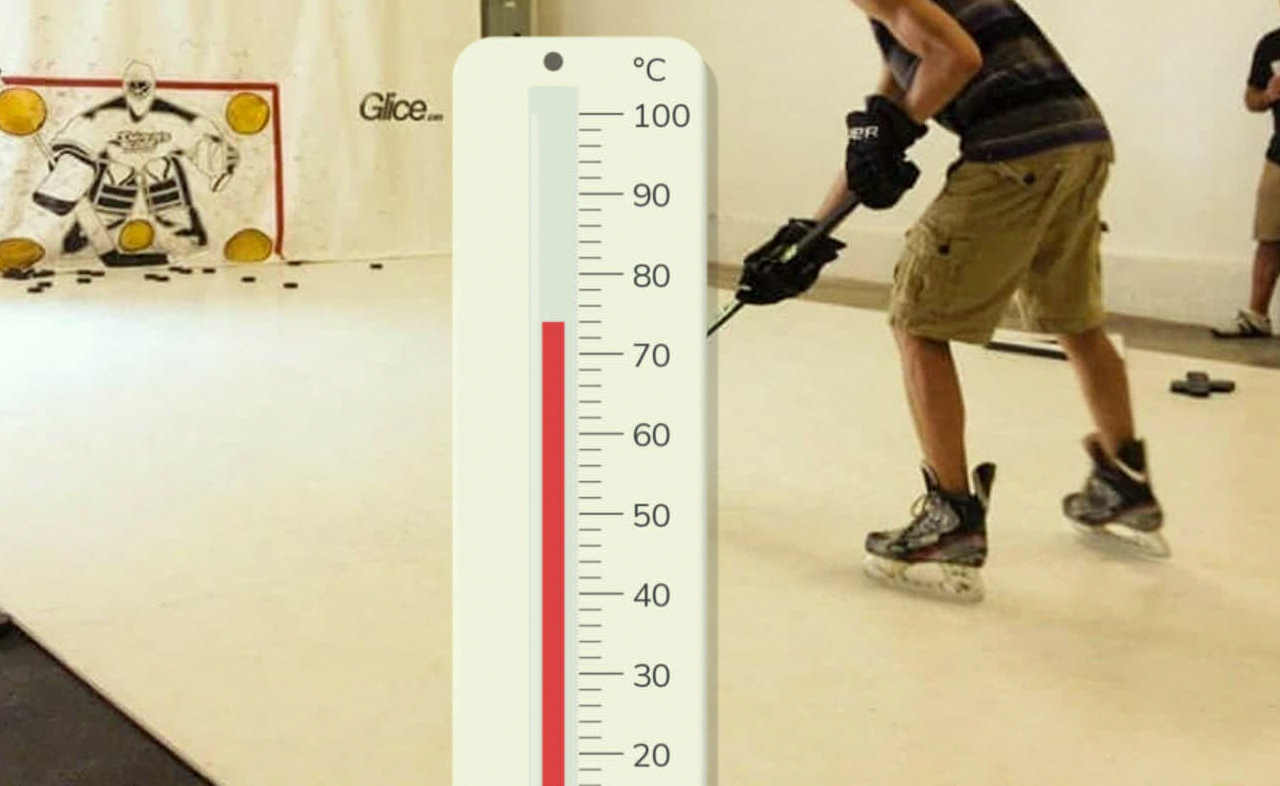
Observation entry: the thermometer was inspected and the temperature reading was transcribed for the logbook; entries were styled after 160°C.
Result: 74°C
